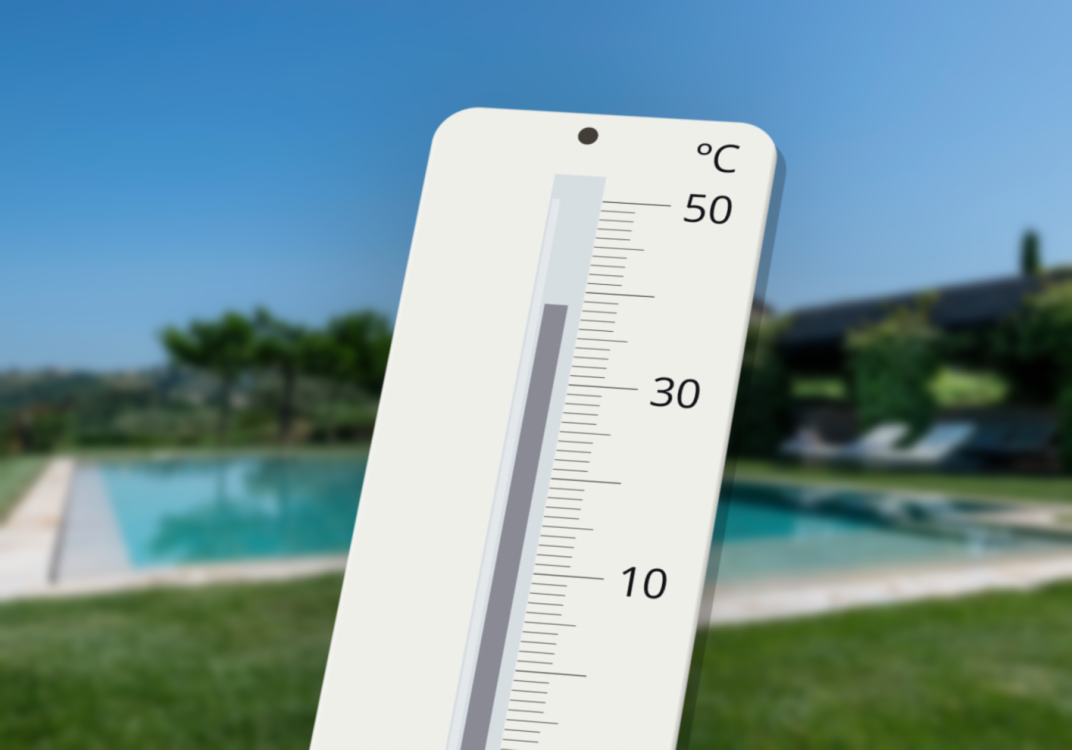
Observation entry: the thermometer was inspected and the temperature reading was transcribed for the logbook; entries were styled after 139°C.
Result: 38.5°C
